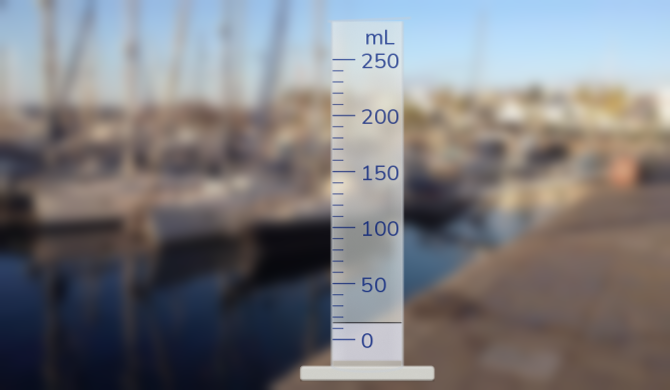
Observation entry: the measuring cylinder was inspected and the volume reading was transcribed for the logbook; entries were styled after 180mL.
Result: 15mL
